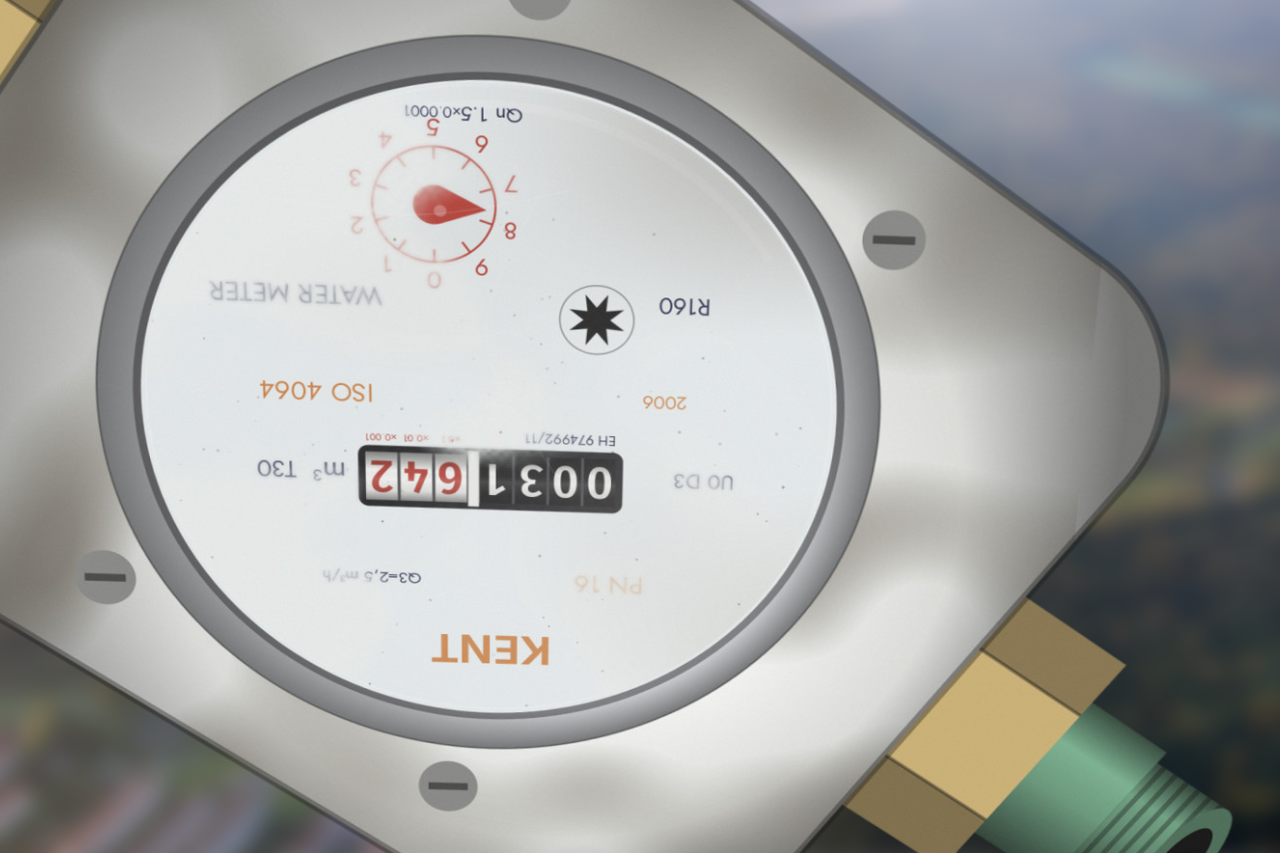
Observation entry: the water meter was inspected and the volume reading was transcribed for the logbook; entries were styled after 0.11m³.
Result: 31.6427m³
